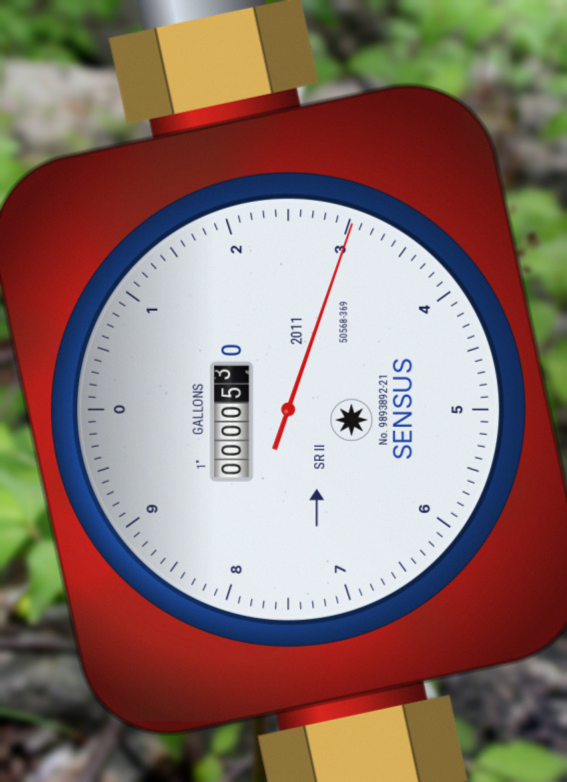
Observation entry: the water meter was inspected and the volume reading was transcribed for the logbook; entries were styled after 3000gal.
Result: 533.0gal
